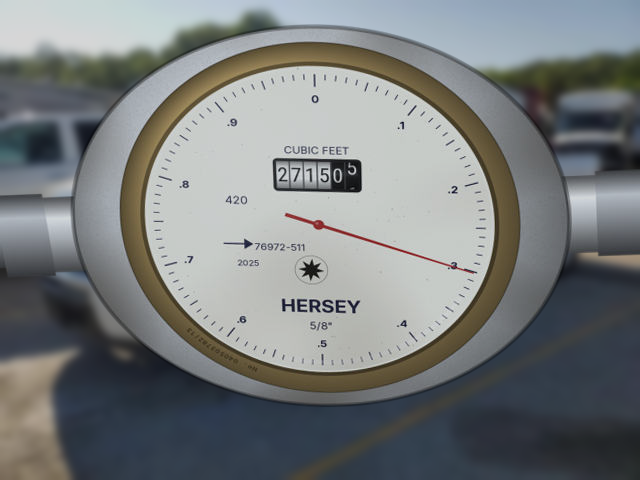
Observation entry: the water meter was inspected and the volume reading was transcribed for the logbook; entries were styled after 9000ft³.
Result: 271505.30ft³
